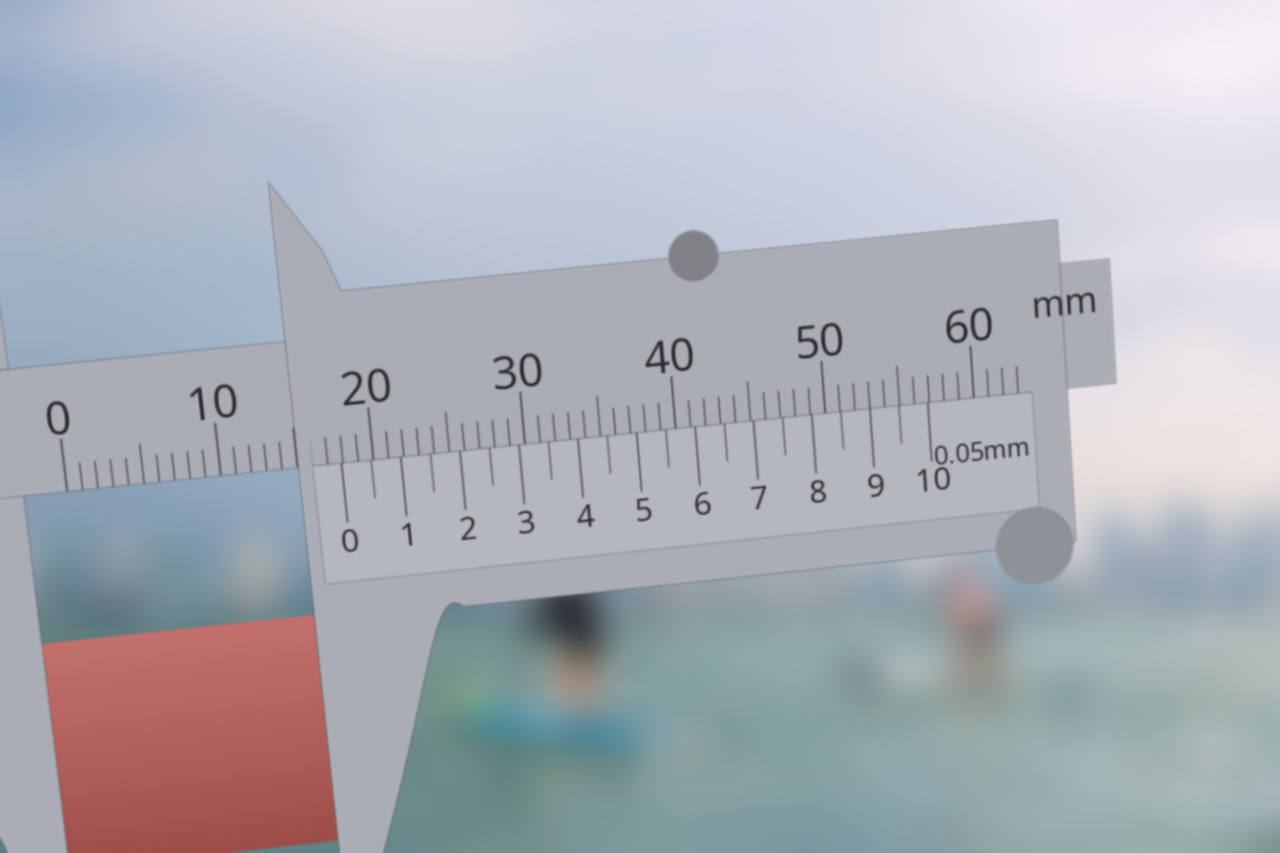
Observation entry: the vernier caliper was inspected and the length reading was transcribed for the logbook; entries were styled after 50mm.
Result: 17.9mm
